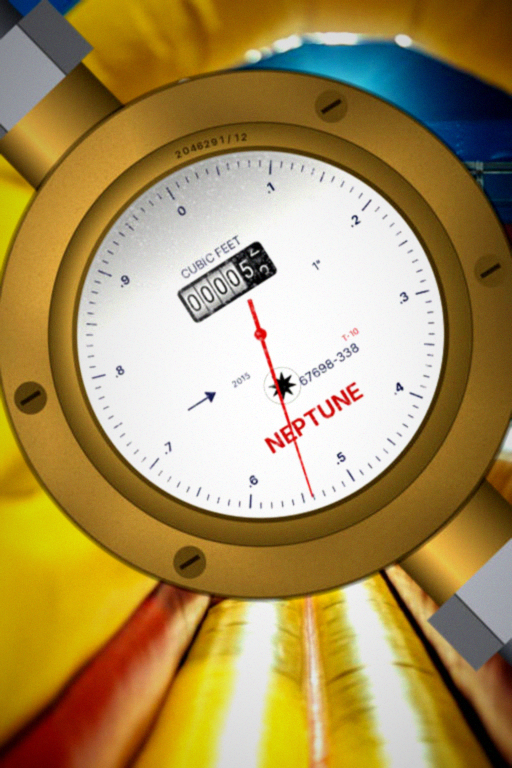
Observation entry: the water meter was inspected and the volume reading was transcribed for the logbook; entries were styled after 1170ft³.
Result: 52.54ft³
